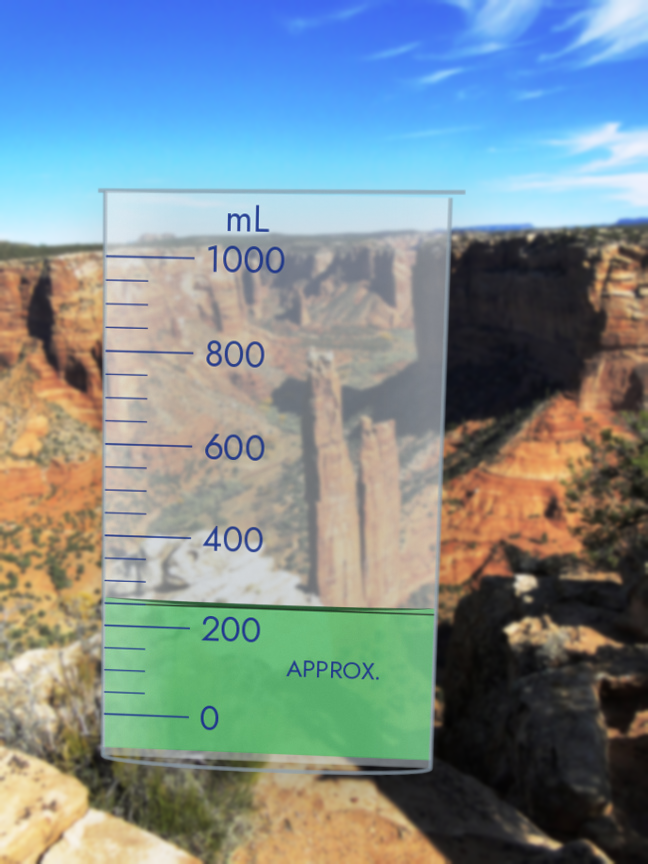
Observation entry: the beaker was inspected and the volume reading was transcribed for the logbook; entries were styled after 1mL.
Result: 250mL
